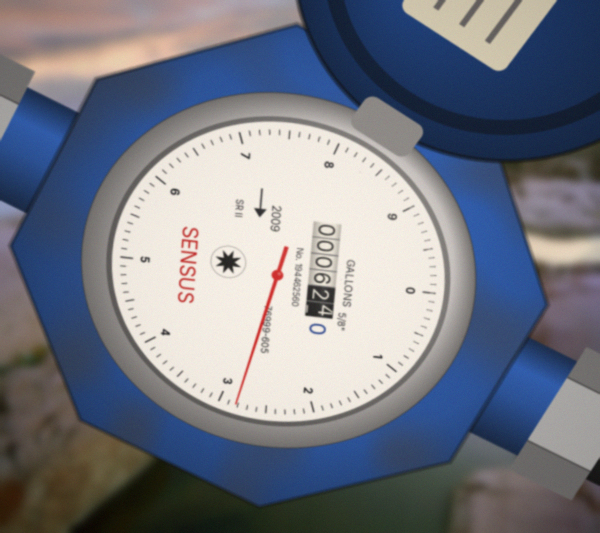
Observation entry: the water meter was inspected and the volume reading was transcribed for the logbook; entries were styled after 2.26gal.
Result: 6242.8gal
